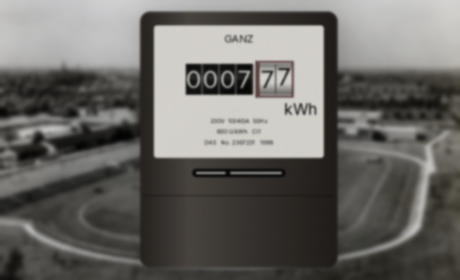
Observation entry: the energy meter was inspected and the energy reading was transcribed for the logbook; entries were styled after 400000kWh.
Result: 7.77kWh
